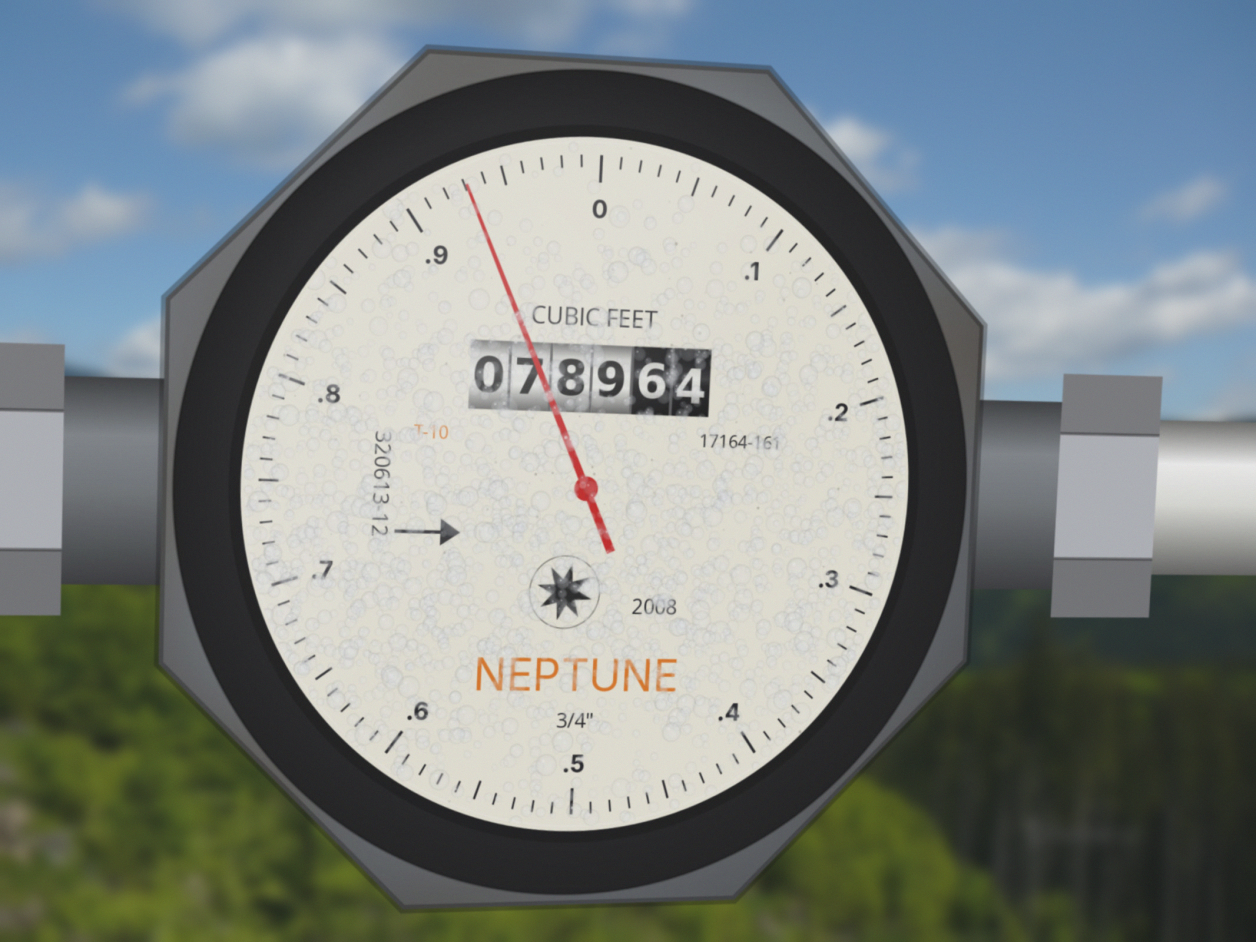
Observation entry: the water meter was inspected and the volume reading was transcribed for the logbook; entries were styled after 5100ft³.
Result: 78963.93ft³
